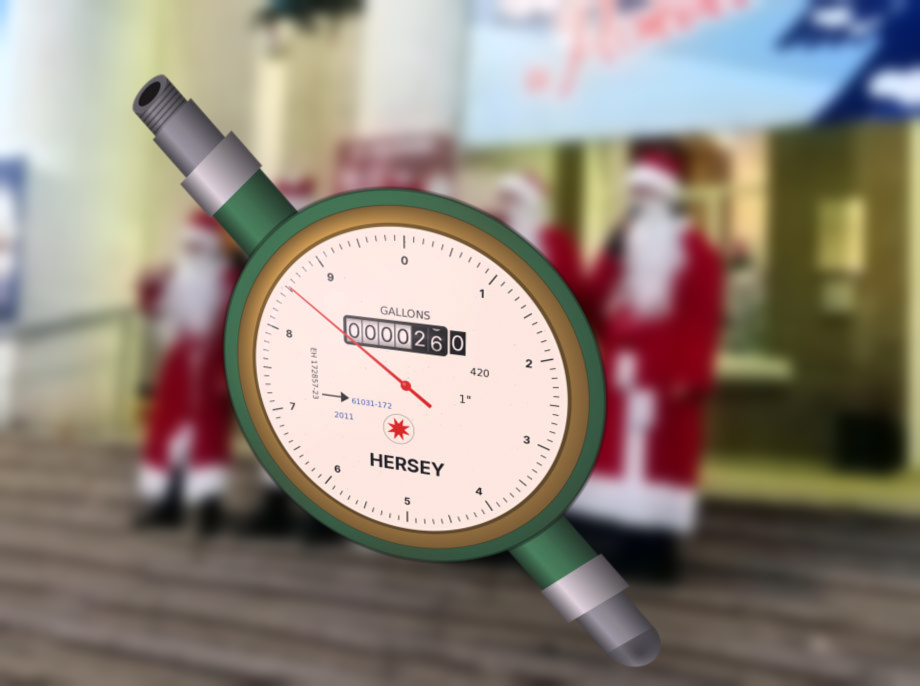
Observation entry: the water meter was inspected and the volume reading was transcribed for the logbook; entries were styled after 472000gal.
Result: 258.5gal
